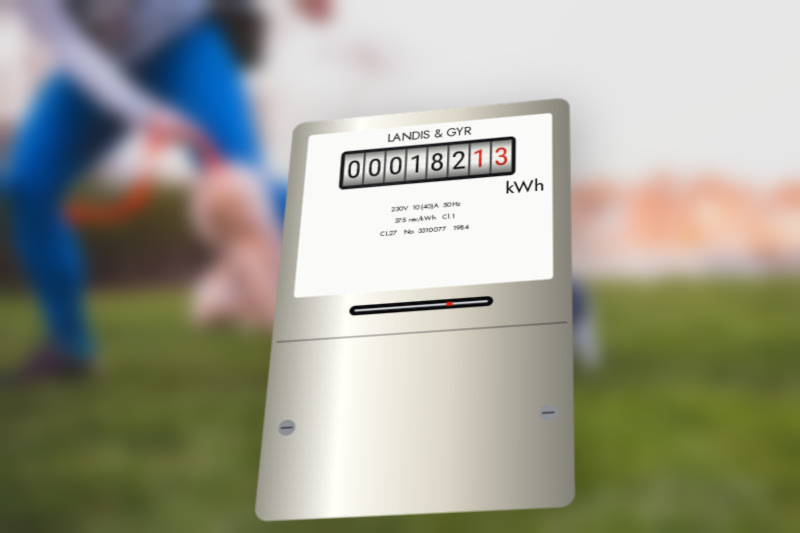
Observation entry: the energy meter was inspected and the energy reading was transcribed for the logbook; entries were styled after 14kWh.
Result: 182.13kWh
